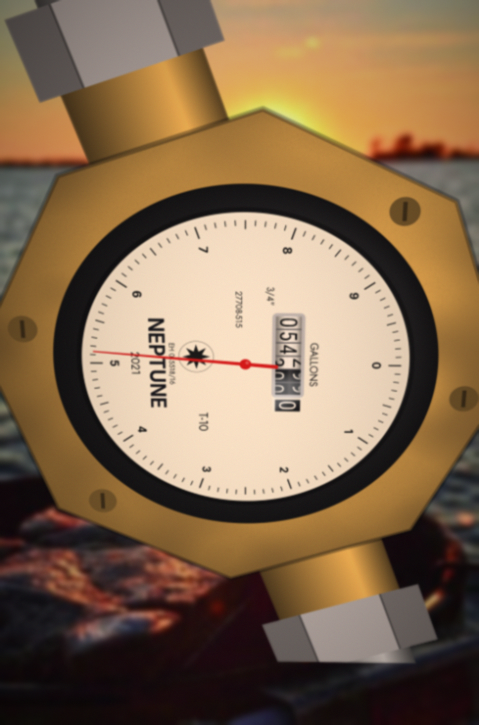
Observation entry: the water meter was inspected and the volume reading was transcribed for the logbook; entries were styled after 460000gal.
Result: 542995.1gal
